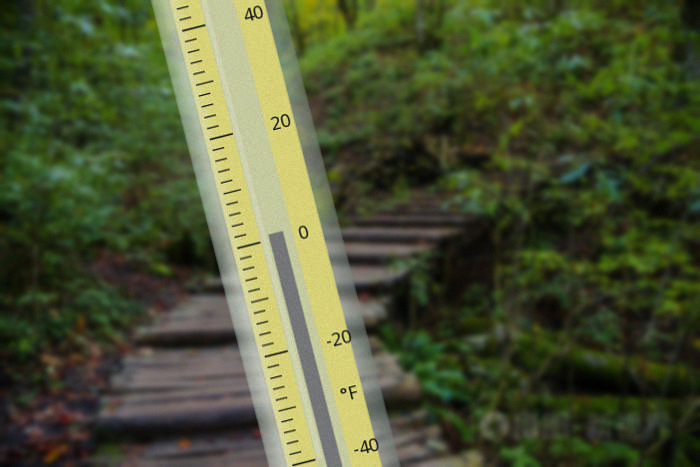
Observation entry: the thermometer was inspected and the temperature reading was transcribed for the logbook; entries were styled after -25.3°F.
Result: 1°F
